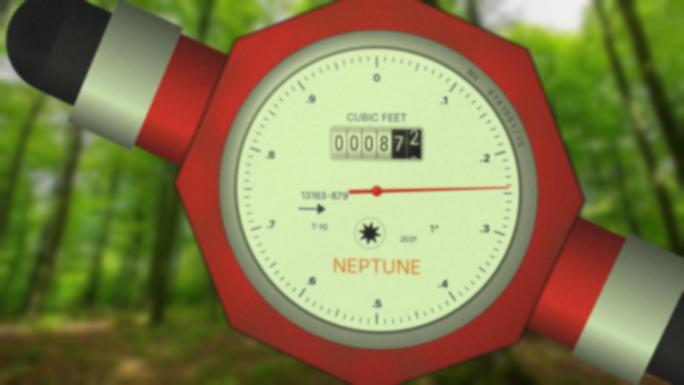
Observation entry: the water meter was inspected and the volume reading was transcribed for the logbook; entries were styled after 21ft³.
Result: 872.24ft³
